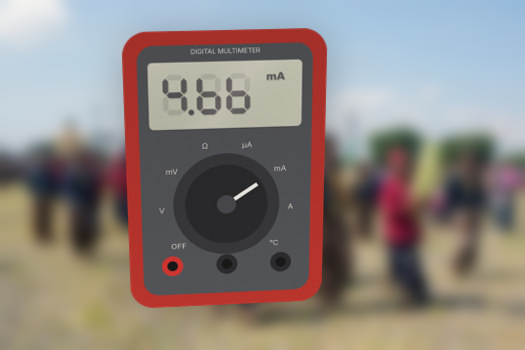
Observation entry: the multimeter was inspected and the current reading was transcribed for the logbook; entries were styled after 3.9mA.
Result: 4.66mA
